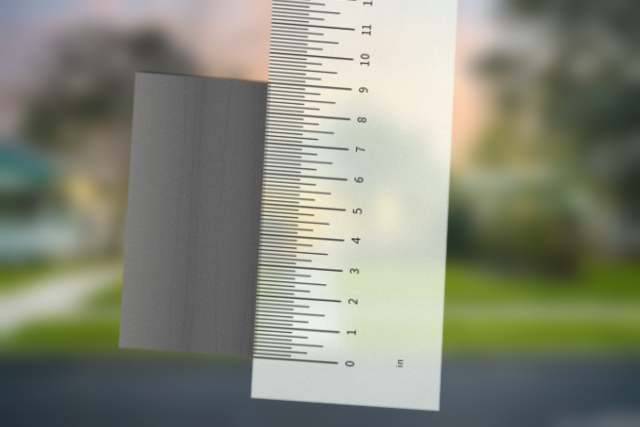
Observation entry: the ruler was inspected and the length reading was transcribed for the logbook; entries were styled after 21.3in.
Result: 9in
